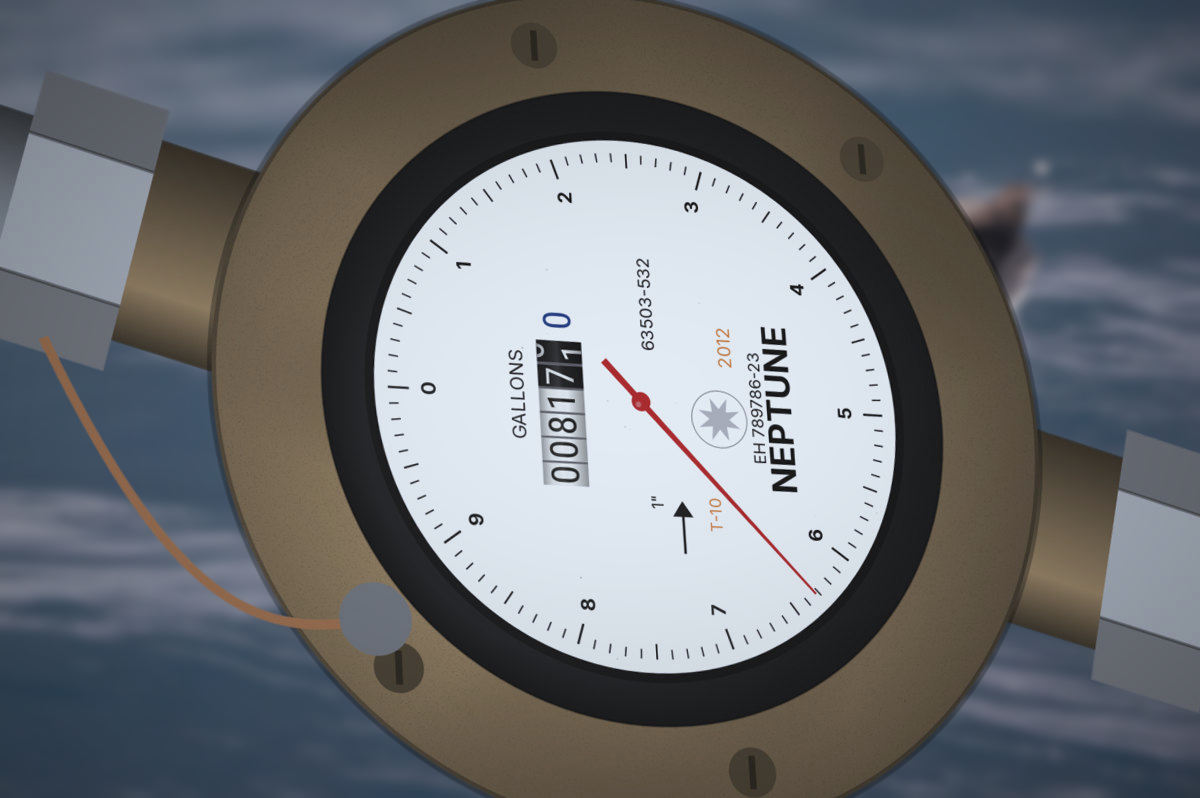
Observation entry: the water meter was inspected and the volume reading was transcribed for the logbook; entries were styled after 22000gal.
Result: 81706.3gal
